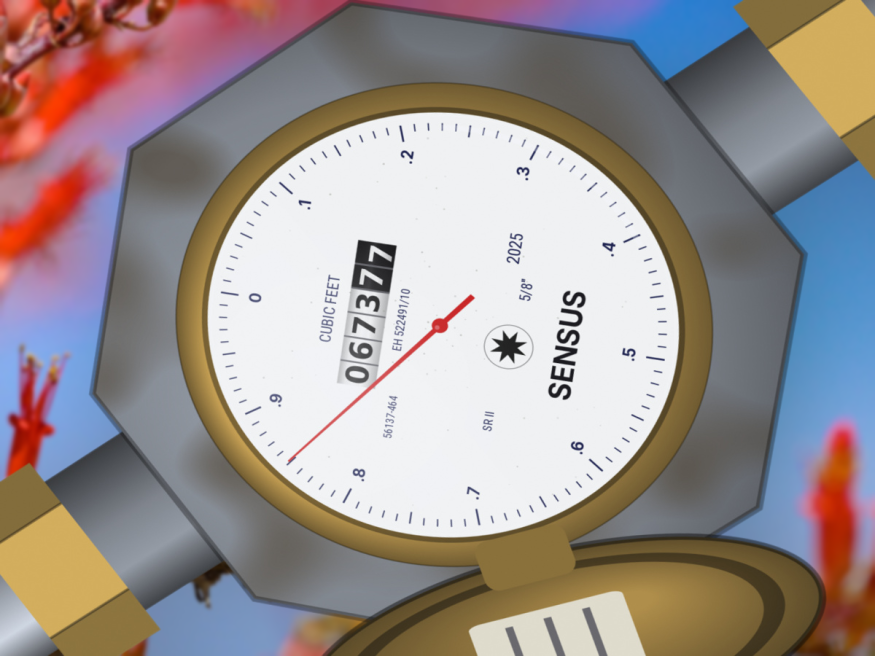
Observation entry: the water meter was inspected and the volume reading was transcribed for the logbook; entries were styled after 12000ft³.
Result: 67376.85ft³
